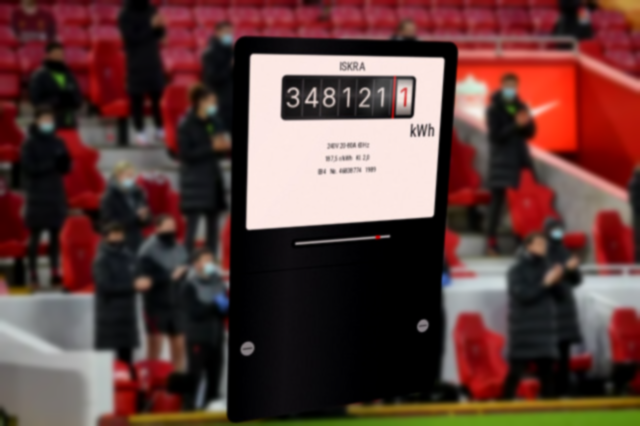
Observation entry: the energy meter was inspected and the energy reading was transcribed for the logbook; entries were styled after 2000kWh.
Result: 348121.1kWh
